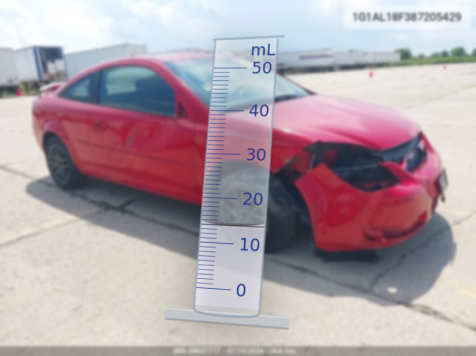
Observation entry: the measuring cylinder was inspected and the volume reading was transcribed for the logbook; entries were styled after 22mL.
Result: 14mL
